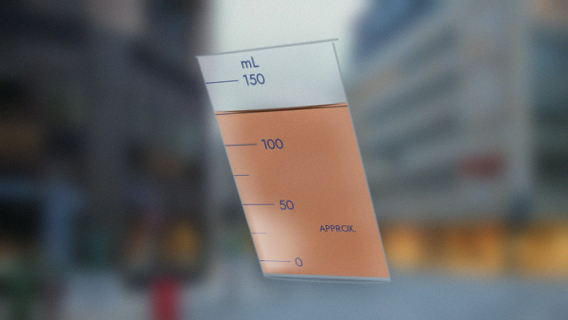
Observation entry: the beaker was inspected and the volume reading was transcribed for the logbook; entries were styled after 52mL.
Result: 125mL
